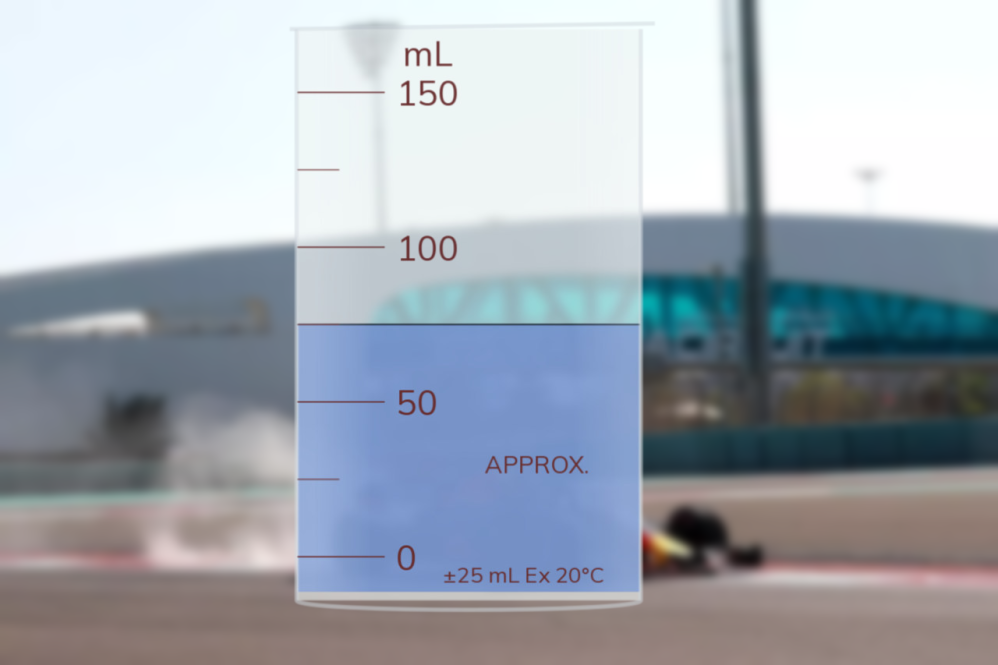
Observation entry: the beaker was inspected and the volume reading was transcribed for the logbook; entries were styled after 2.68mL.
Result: 75mL
